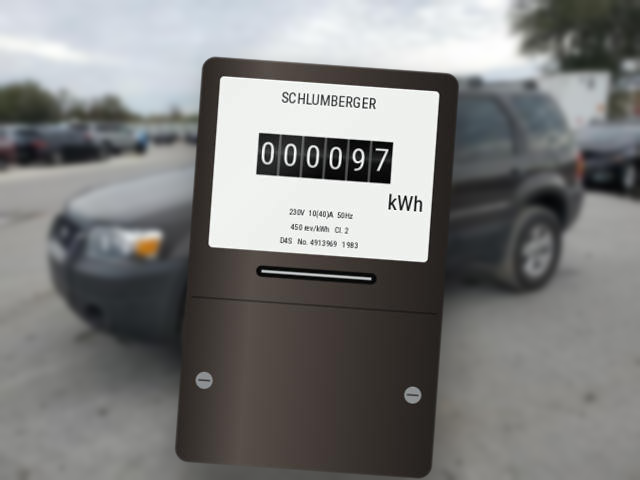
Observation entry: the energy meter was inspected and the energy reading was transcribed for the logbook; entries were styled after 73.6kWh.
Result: 97kWh
